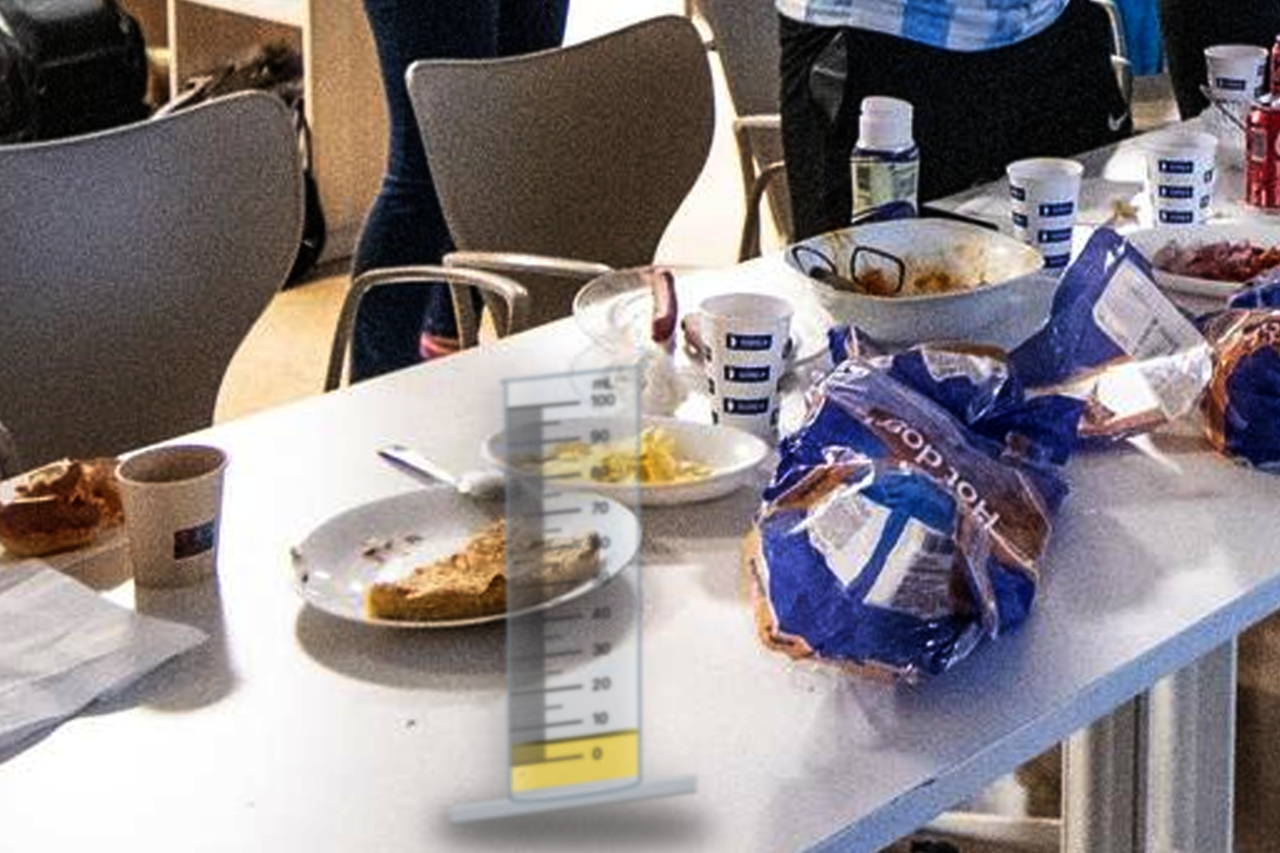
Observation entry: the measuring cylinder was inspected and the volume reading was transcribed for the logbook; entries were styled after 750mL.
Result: 5mL
